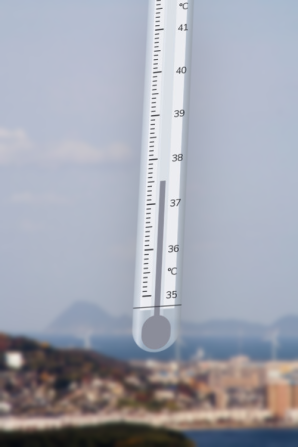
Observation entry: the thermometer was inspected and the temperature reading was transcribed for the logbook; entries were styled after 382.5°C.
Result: 37.5°C
